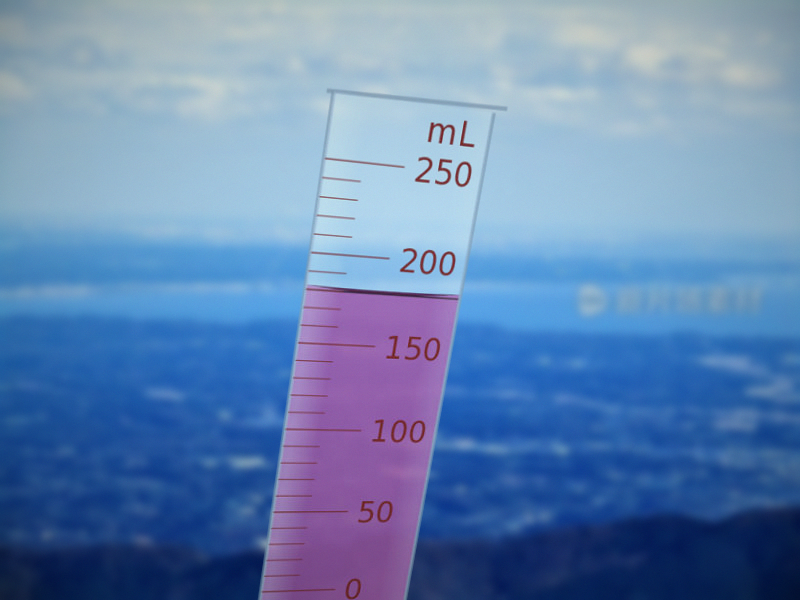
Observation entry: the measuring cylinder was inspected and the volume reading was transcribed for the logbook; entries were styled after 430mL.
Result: 180mL
